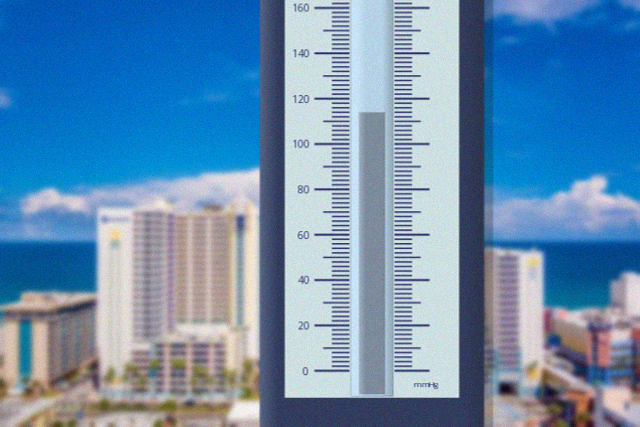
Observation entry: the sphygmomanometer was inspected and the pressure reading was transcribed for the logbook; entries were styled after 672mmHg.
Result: 114mmHg
